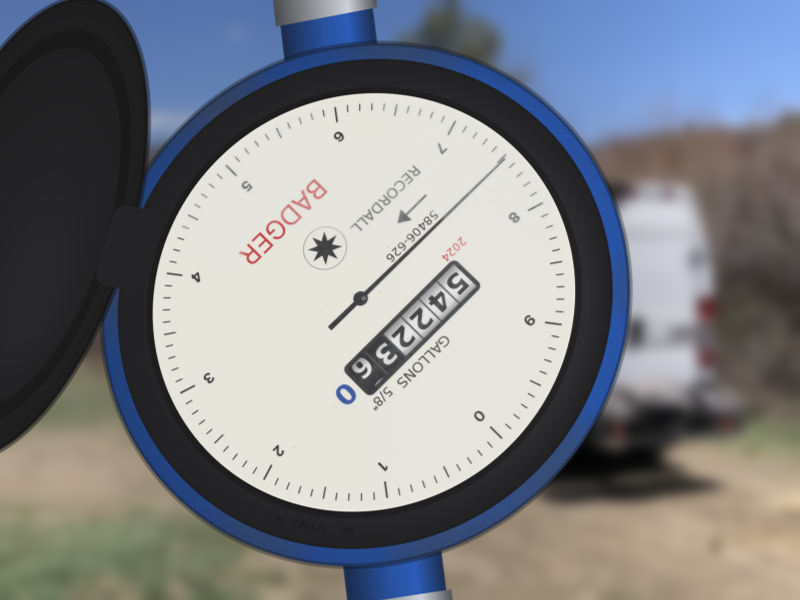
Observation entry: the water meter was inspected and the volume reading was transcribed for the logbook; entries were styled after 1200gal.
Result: 5422357.5gal
